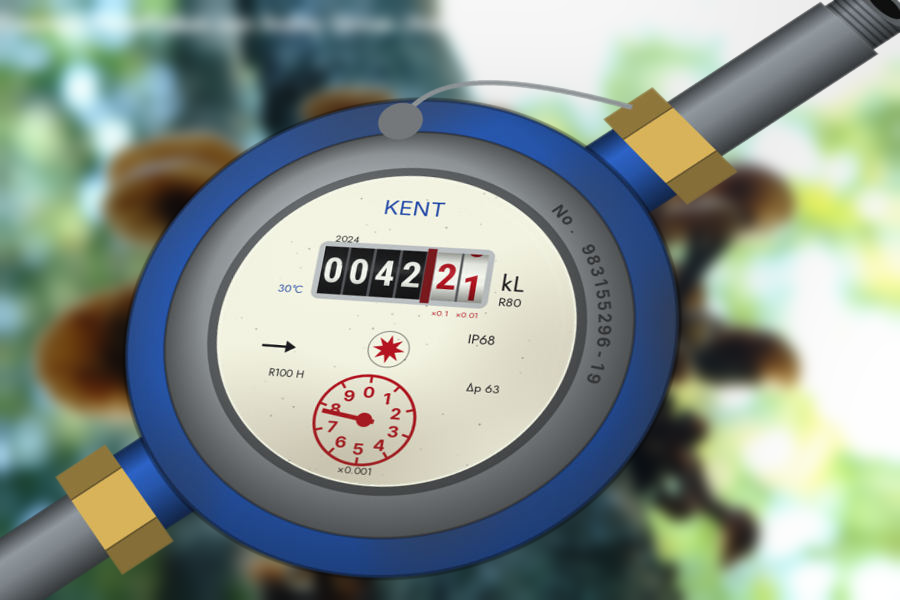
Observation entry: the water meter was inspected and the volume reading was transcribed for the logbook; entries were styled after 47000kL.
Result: 42.207kL
